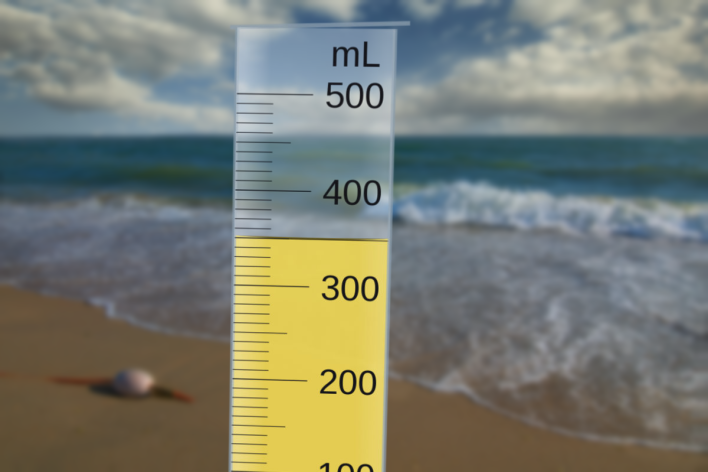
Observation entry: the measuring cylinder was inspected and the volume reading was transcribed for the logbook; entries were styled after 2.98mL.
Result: 350mL
